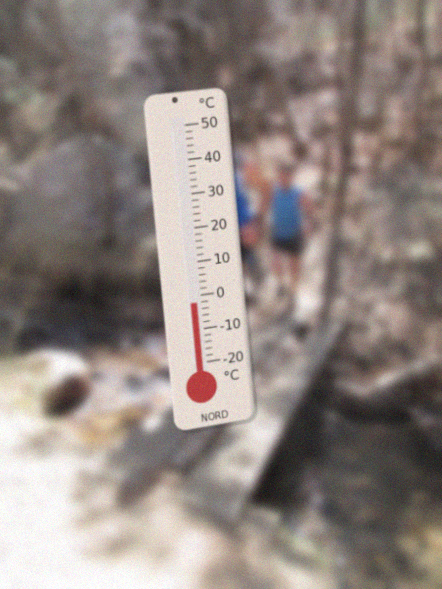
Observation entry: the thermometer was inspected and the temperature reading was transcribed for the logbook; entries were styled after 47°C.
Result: -2°C
